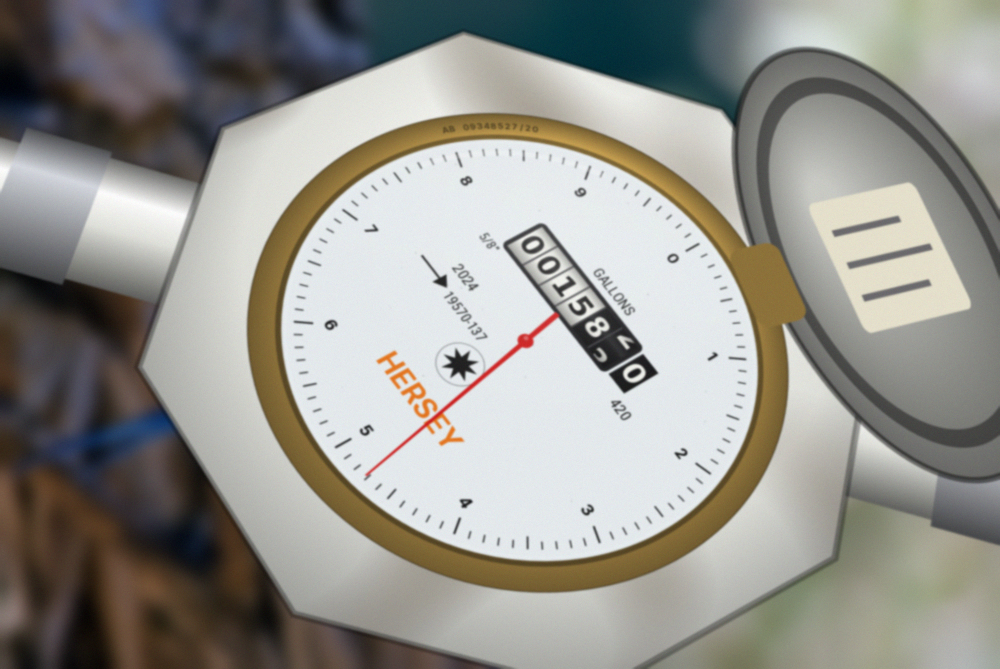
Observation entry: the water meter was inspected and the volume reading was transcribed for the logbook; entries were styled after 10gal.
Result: 15824.7gal
